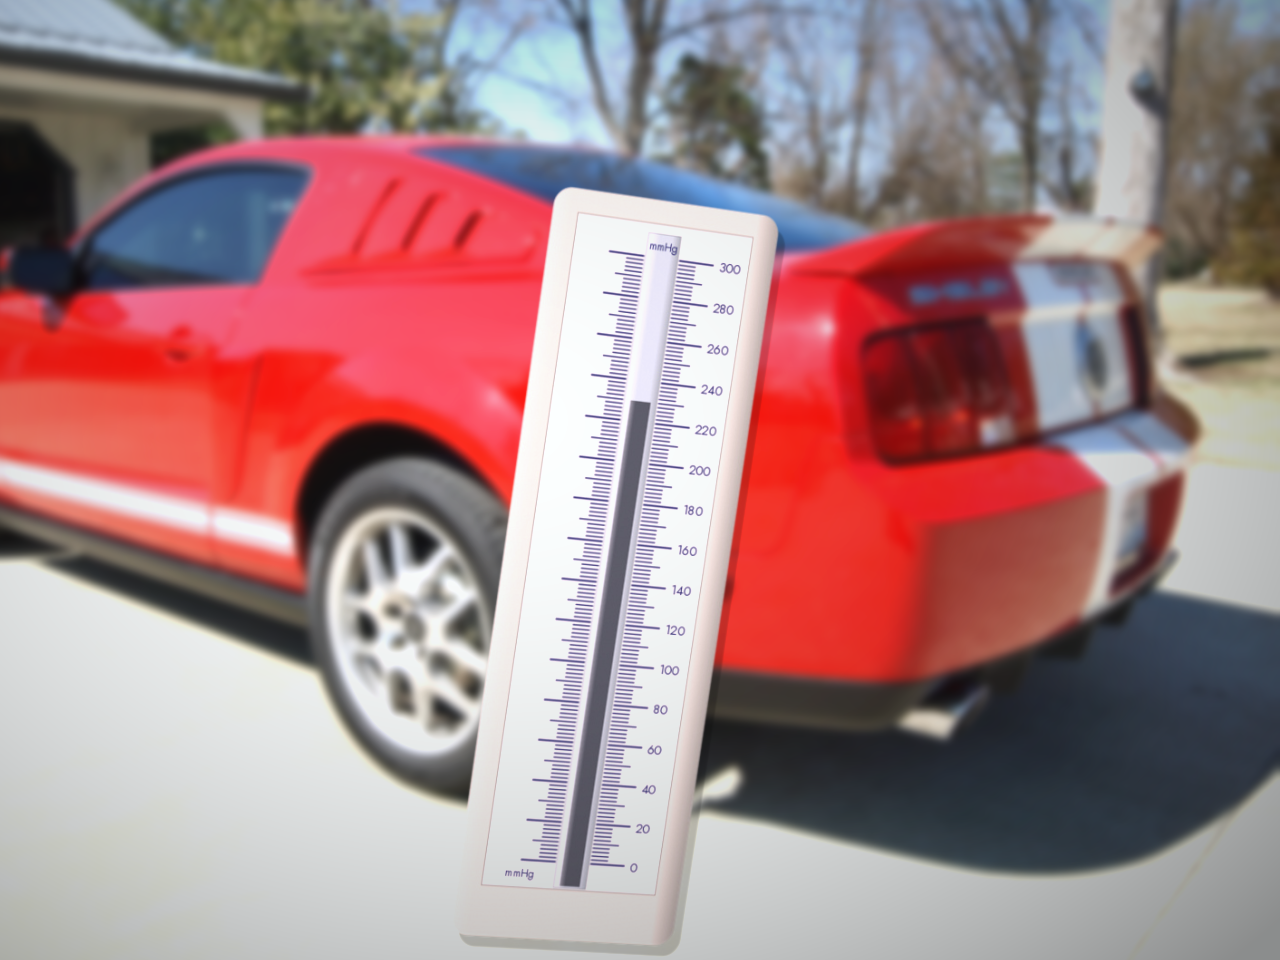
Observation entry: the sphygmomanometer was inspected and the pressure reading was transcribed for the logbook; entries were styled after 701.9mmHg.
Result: 230mmHg
